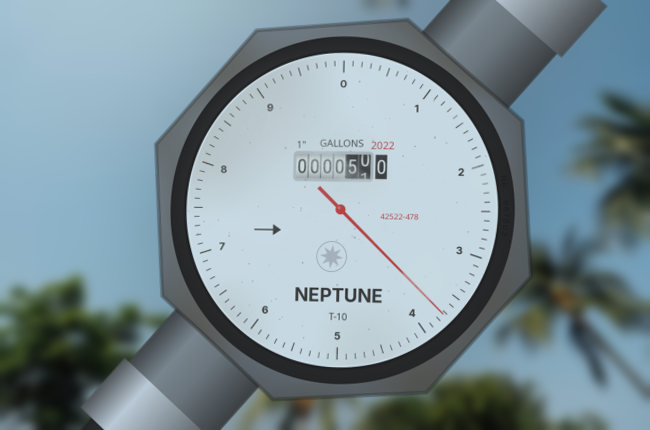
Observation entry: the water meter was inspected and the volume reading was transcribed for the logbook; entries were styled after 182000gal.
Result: 503.7gal
